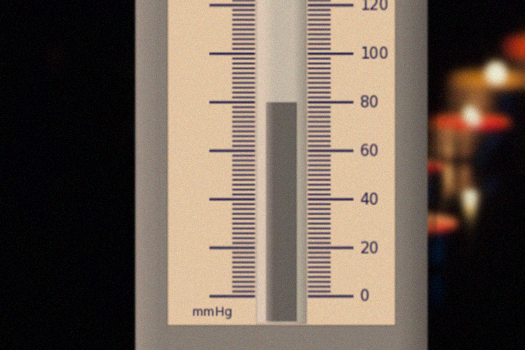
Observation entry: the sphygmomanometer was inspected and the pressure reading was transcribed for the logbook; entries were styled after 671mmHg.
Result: 80mmHg
